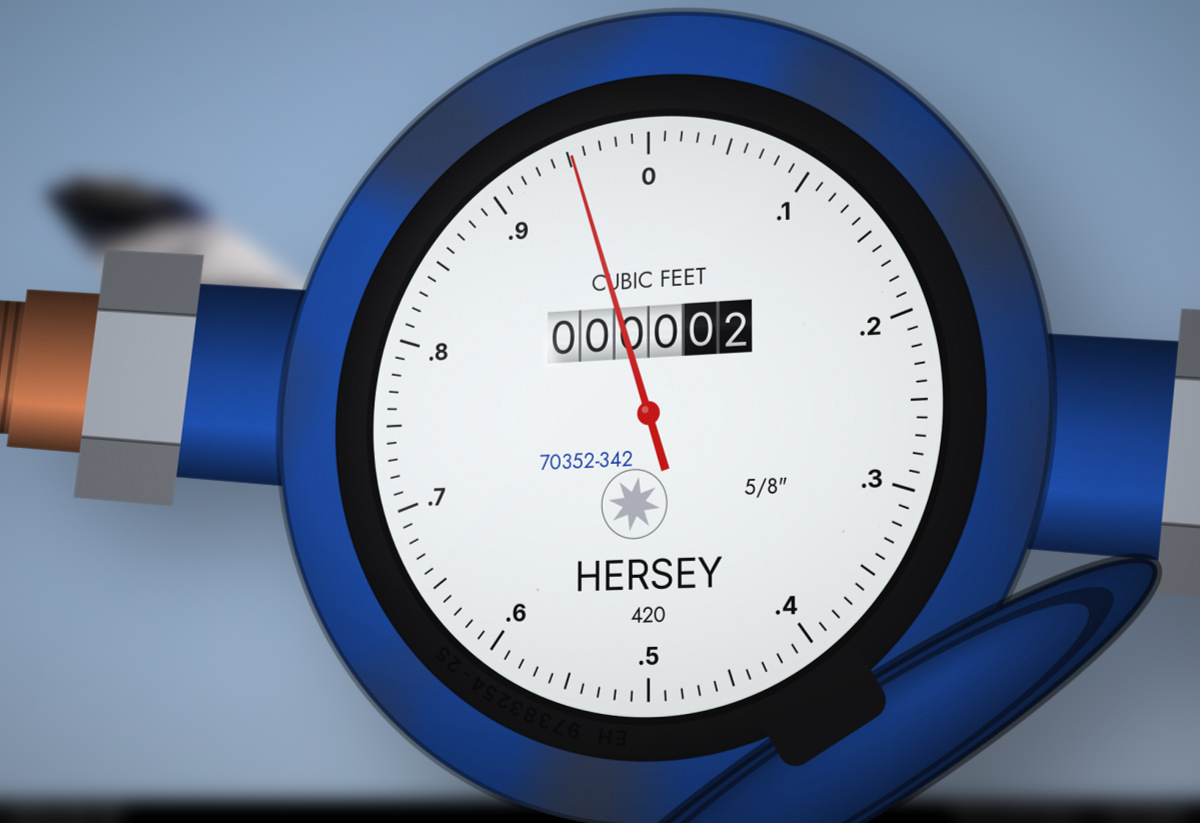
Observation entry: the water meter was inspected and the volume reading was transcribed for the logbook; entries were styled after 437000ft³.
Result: 1.95ft³
